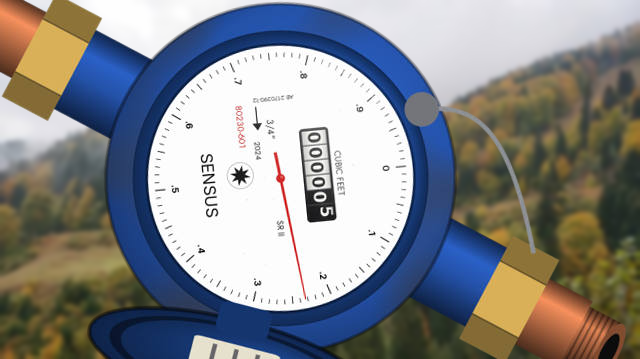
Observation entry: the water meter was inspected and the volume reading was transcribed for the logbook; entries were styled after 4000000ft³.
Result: 5.23ft³
